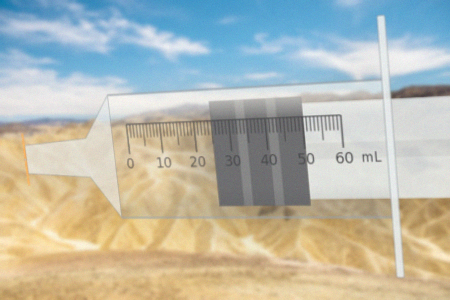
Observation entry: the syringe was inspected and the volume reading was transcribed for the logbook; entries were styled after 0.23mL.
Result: 25mL
